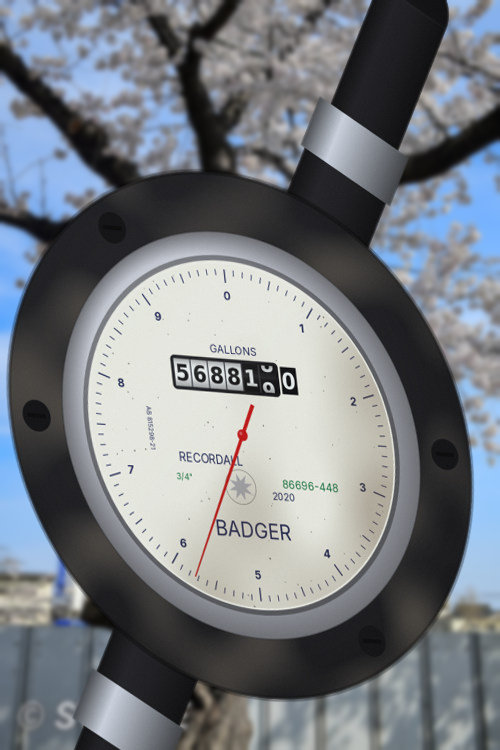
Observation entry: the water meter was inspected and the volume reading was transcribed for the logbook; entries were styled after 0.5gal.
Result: 5688185.7gal
